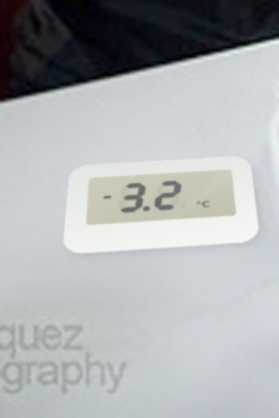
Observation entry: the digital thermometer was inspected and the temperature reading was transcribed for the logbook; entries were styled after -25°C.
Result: -3.2°C
